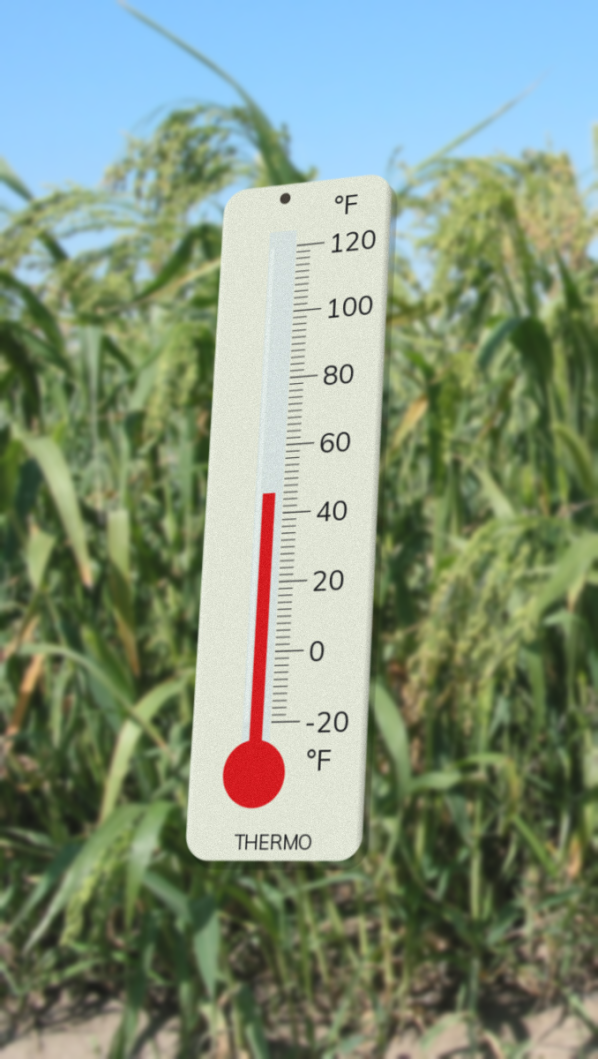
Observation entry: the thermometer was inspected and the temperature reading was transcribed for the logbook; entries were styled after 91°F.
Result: 46°F
